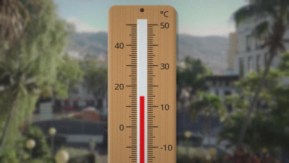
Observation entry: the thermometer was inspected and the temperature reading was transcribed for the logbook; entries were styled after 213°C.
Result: 15°C
